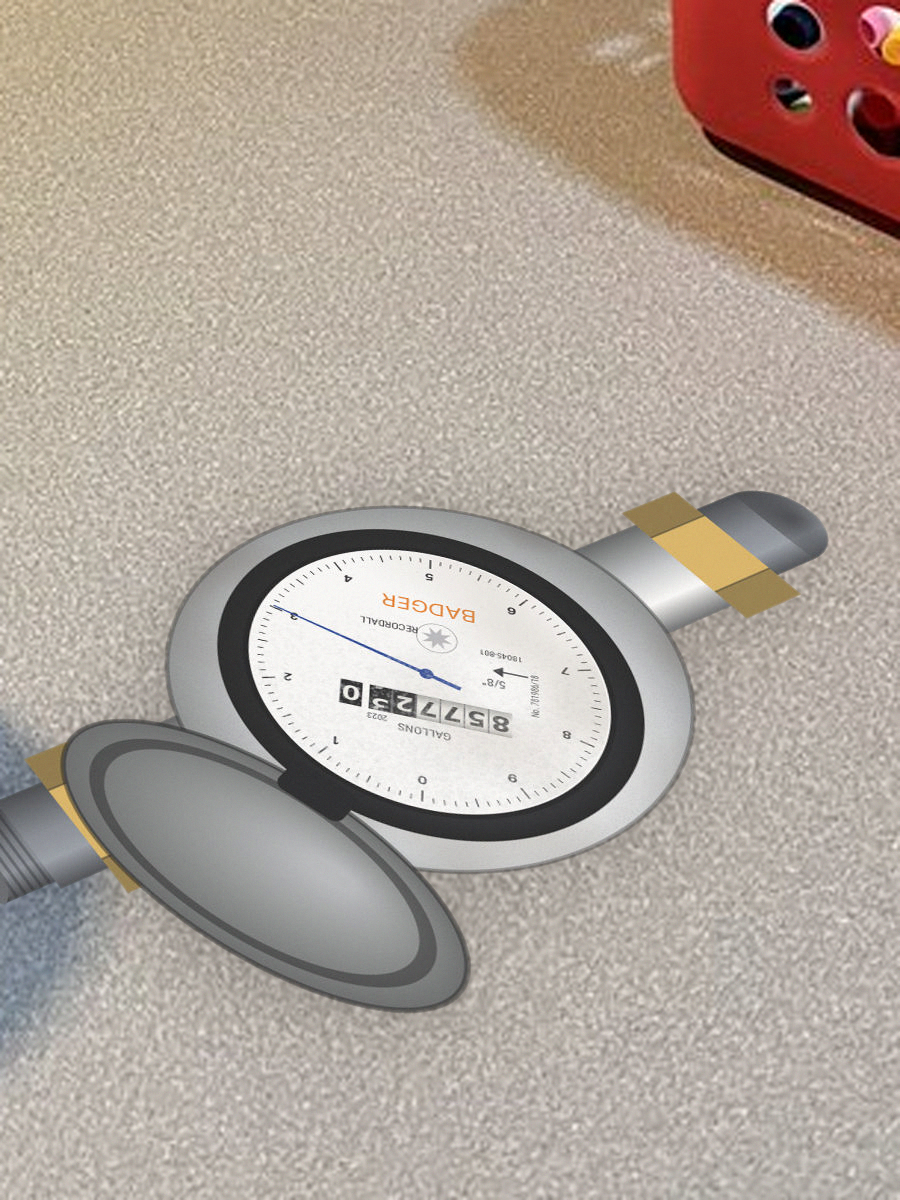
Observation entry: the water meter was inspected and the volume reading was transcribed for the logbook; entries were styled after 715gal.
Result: 8577233.0gal
